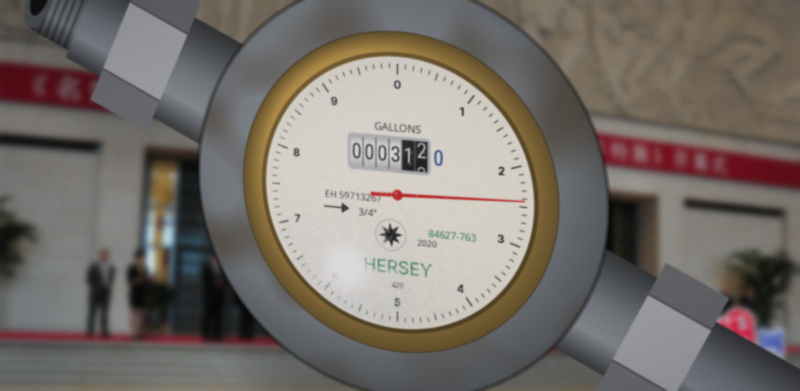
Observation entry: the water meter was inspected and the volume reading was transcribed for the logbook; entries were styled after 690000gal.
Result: 3122.4gal
